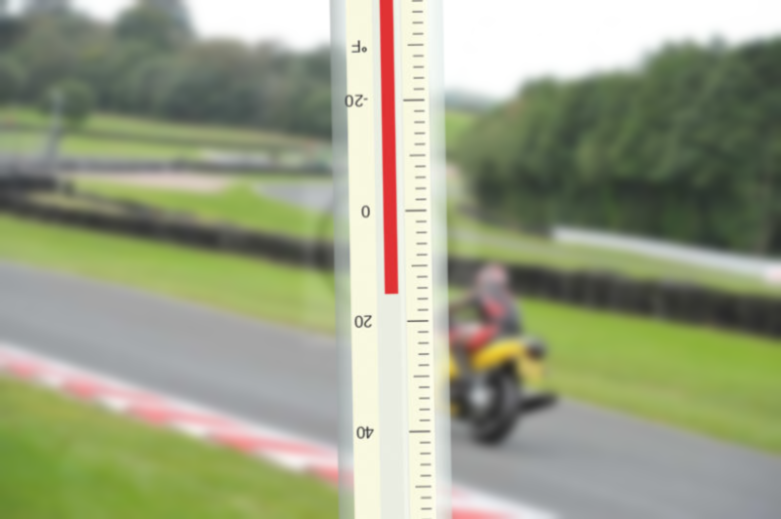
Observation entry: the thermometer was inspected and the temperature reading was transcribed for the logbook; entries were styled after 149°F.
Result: 15°F
